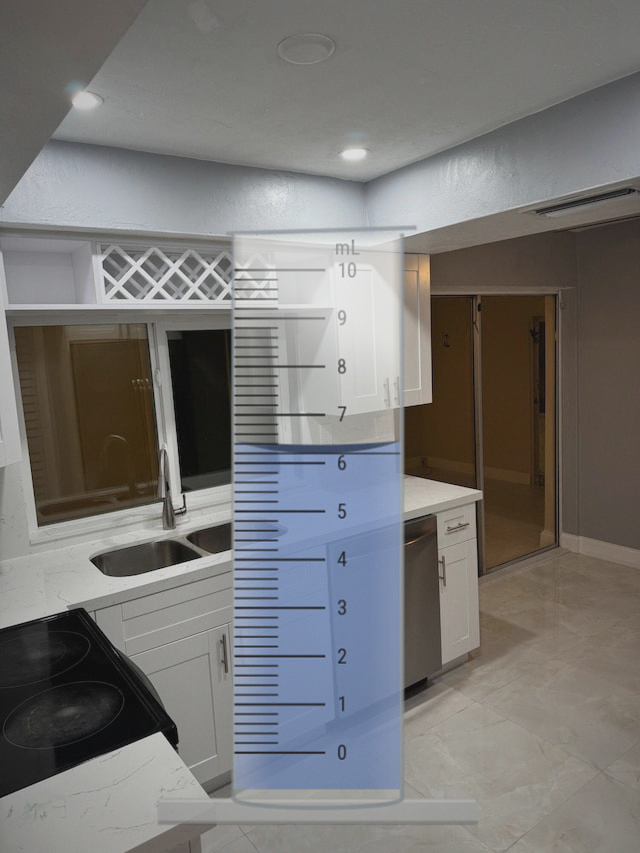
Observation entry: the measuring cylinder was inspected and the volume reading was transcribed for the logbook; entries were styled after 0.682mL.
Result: 6.2mL
